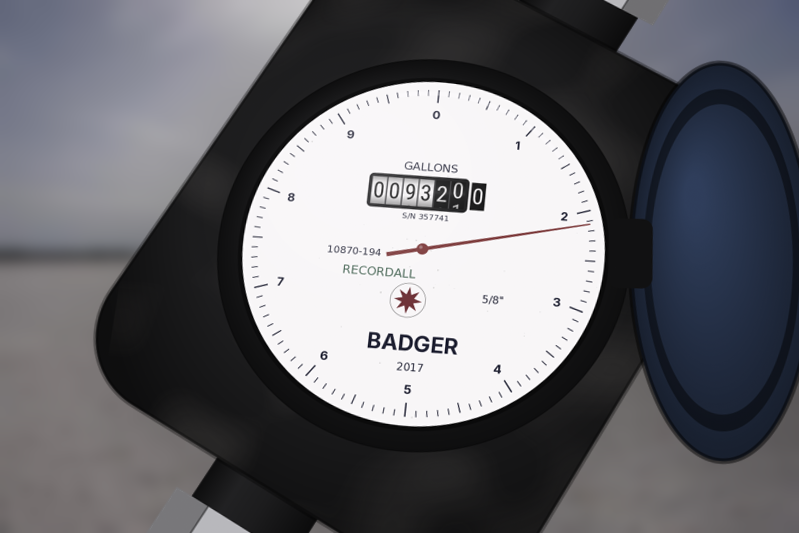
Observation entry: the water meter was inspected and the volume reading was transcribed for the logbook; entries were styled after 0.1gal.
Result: 93202.1gal
